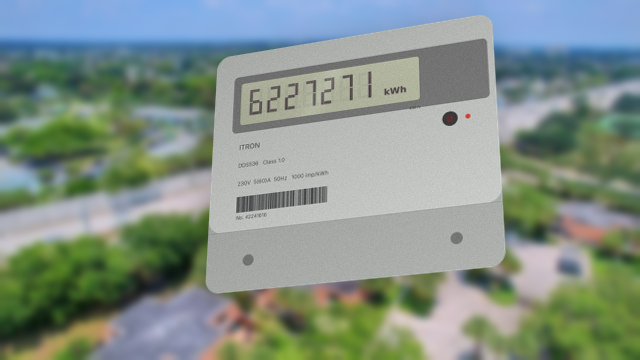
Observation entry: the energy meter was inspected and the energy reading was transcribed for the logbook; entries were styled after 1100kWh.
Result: 6227271kWh
